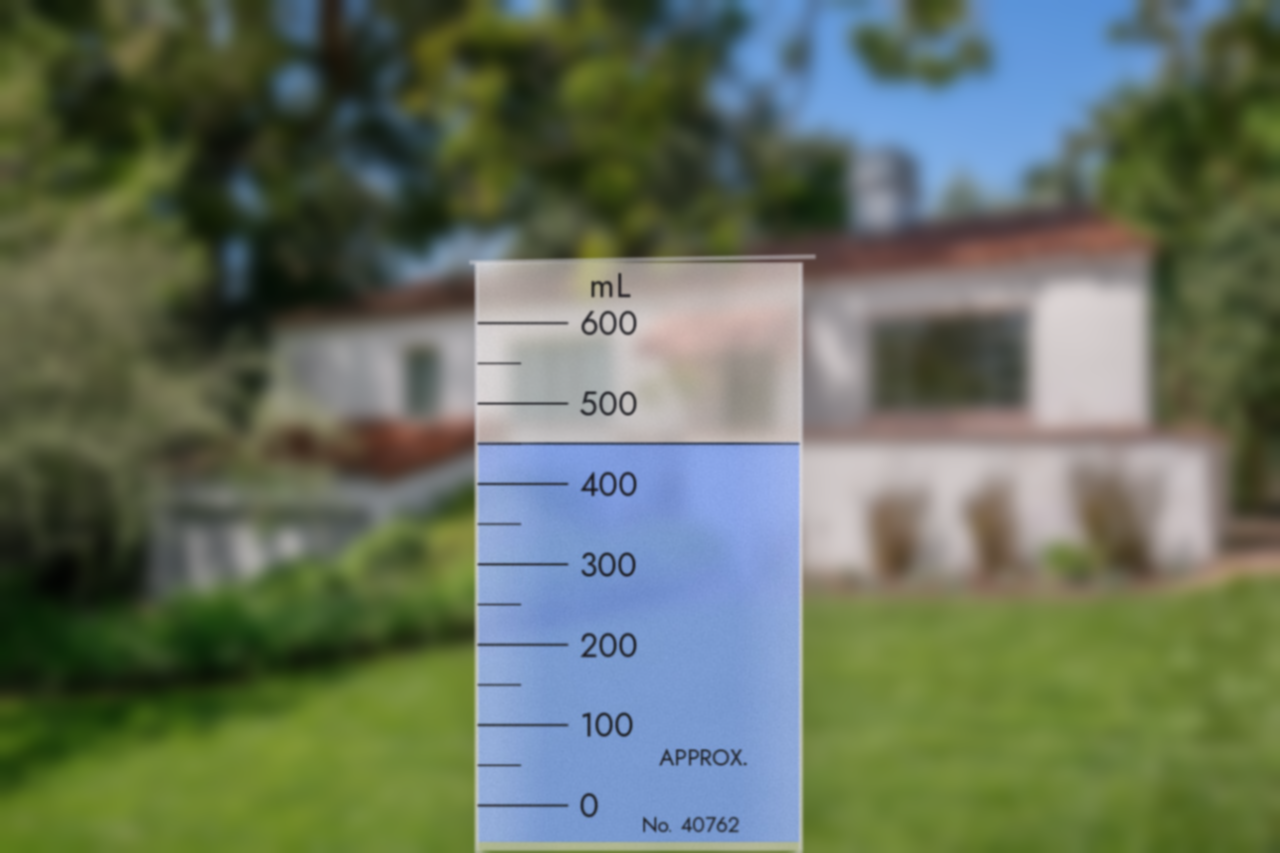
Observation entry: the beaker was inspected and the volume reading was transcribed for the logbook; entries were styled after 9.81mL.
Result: 450mL
